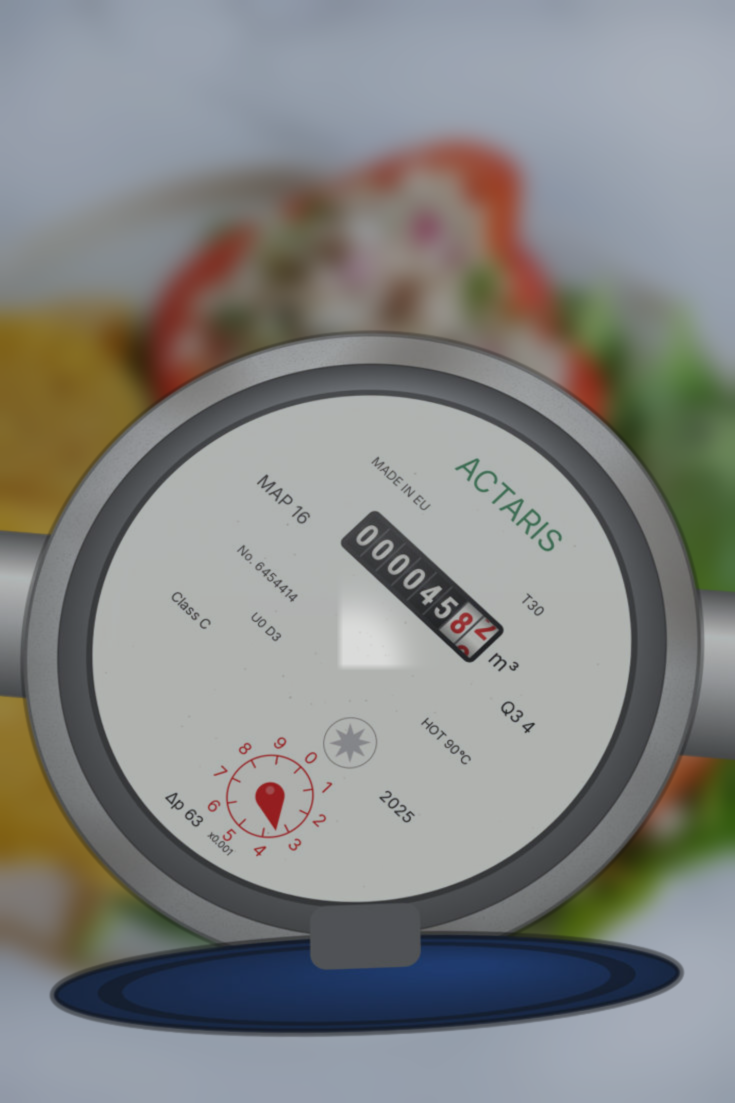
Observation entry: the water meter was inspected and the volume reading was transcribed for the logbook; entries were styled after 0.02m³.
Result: 45.823m³
